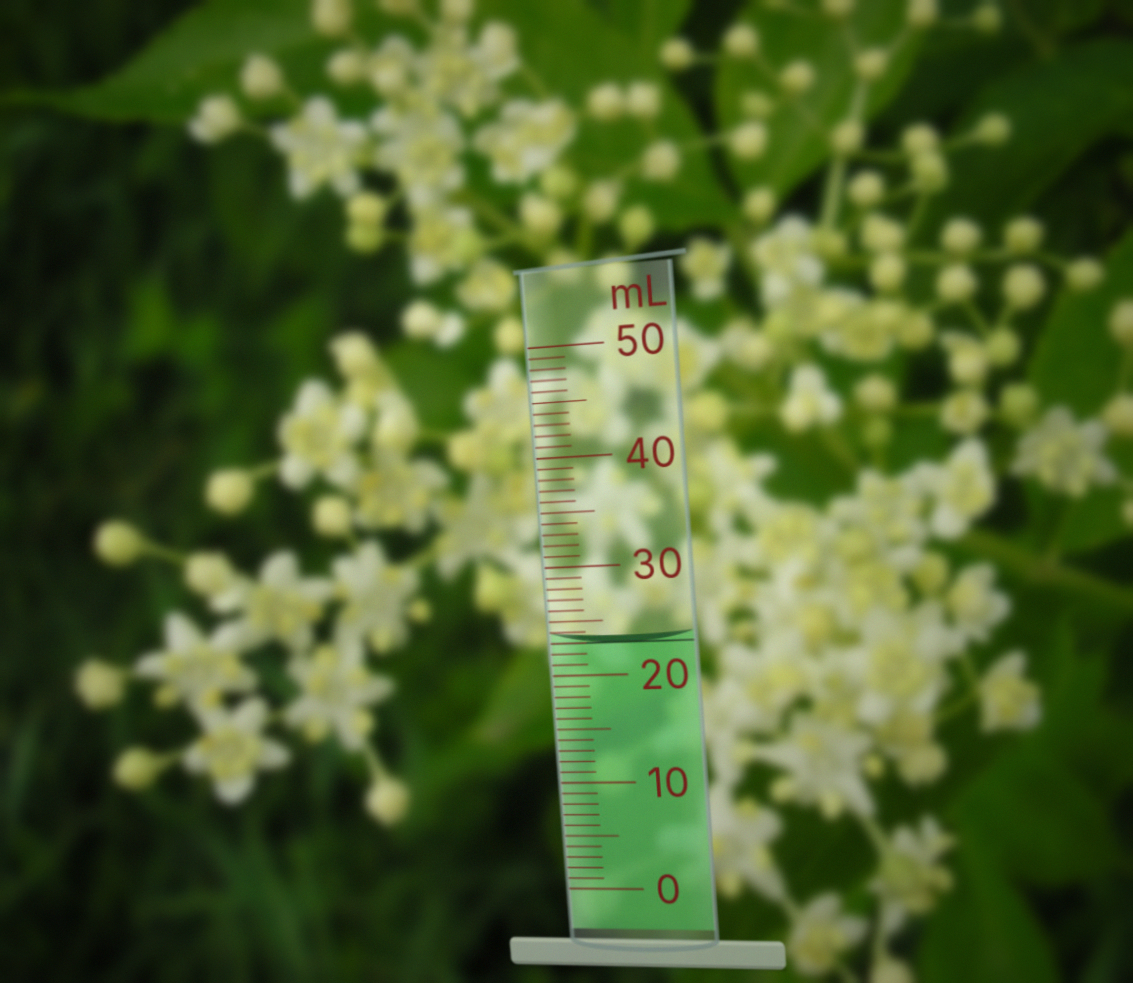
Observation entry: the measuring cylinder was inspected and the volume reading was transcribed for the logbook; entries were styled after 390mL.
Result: 23mL
